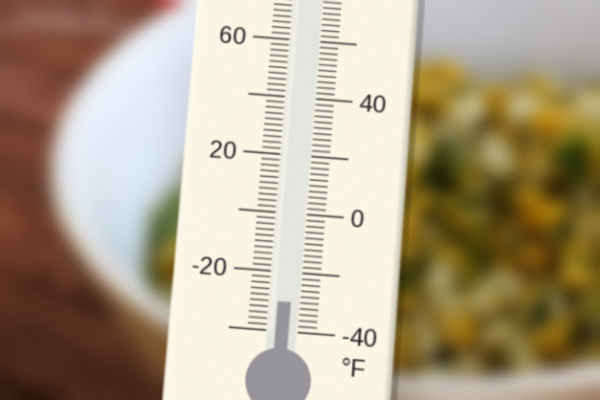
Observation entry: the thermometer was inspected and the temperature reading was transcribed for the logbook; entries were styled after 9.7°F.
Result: -30°F
